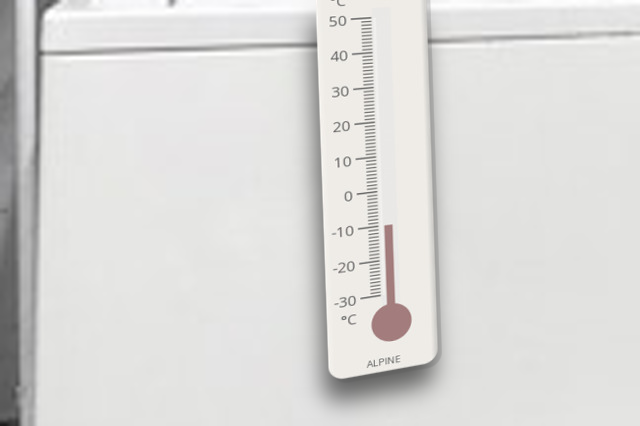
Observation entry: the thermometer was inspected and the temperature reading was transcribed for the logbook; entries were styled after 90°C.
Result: -10°C
